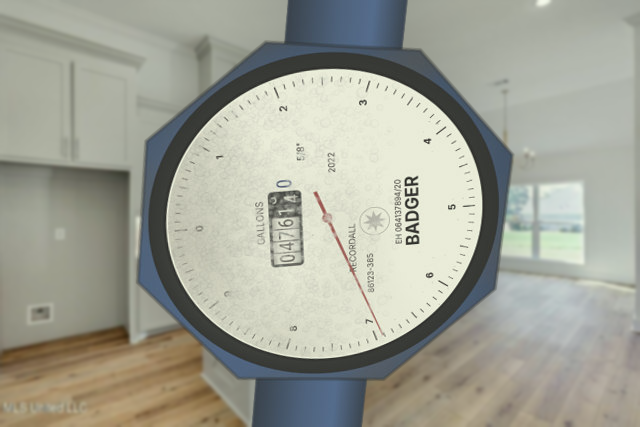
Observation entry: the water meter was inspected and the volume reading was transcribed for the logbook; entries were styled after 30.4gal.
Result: 476136.9gal
